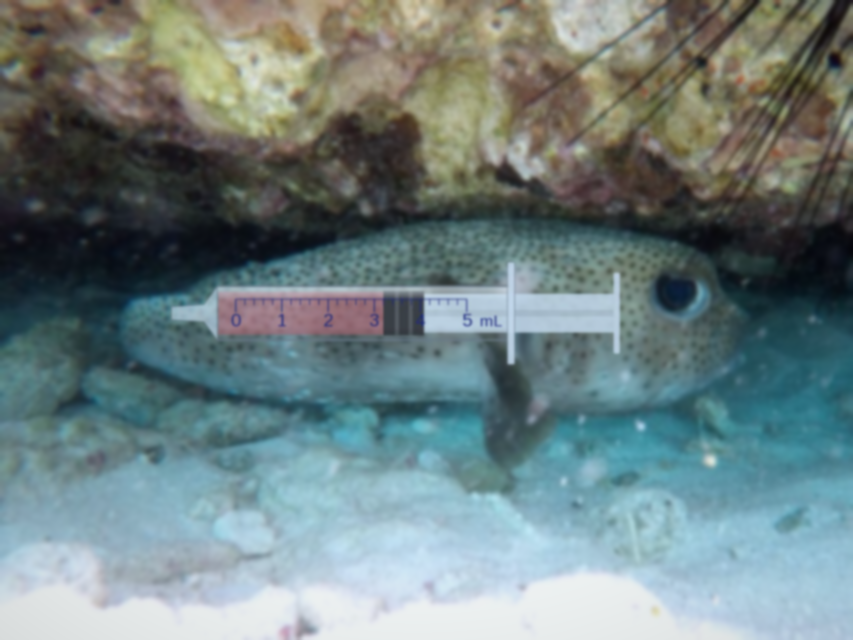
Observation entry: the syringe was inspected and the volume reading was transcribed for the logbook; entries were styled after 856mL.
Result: 3.2mL
